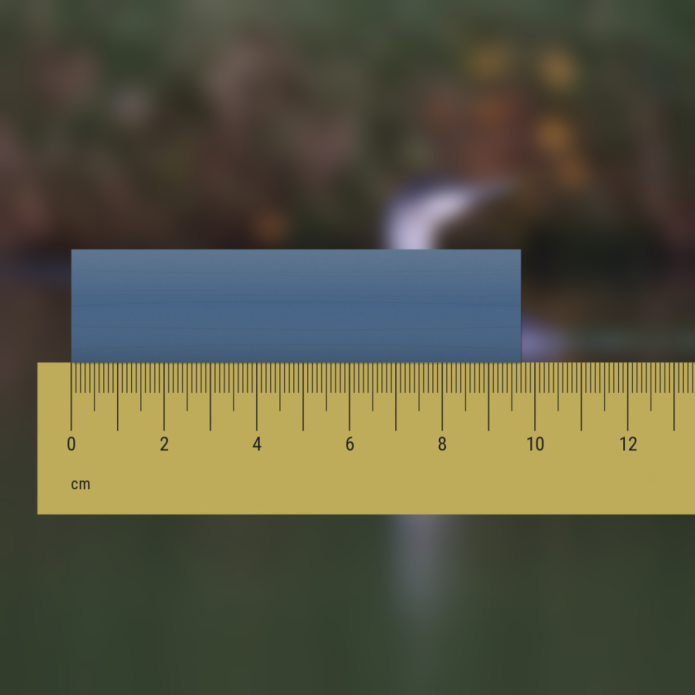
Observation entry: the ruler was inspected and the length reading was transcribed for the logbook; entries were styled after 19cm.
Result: 9.7cm
